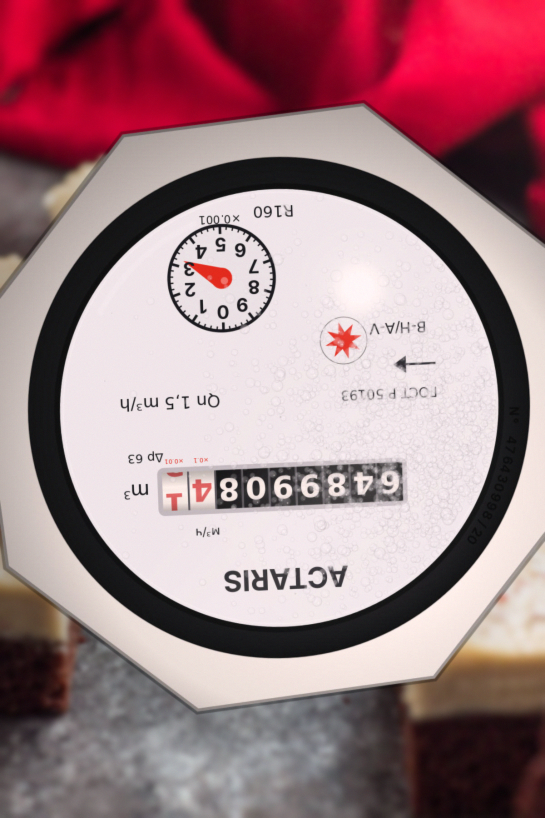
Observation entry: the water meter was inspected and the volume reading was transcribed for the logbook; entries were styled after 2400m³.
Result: 6489908.413m³
